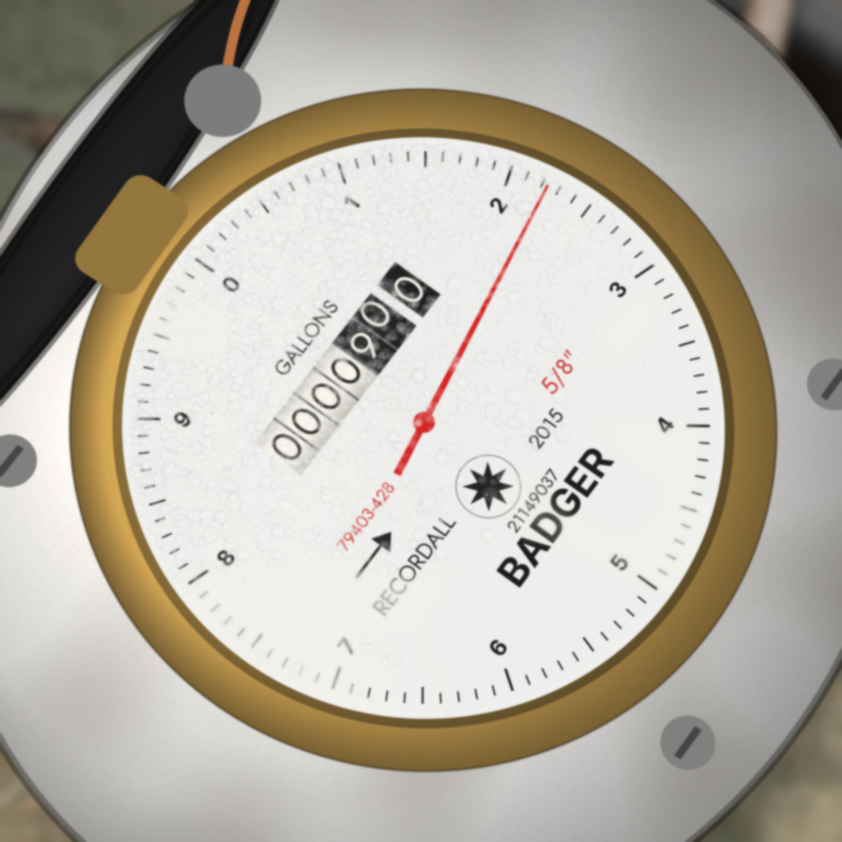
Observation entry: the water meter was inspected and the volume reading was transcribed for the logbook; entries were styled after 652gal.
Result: 902.2gal
